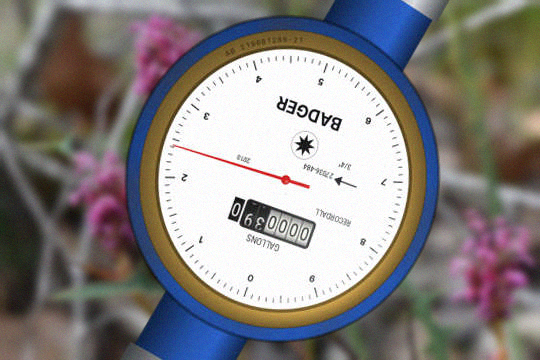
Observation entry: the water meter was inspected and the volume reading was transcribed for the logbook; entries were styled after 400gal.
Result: 392.4gal
